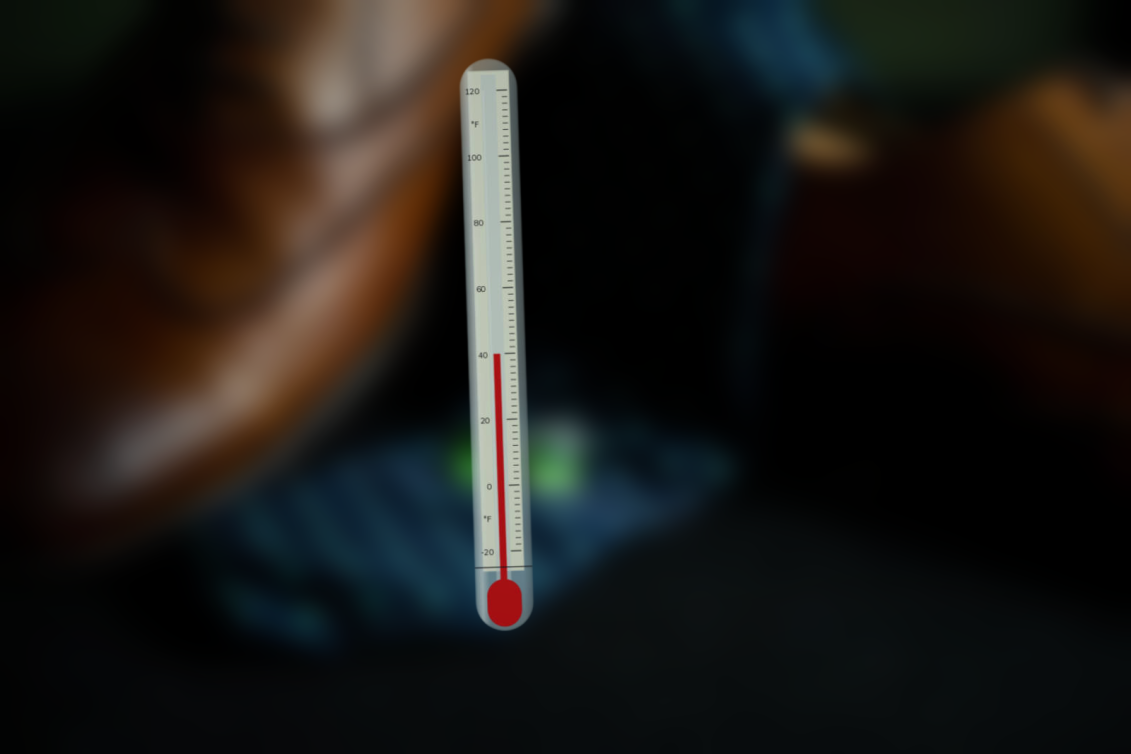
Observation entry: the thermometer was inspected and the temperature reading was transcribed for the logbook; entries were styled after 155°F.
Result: 40°F
